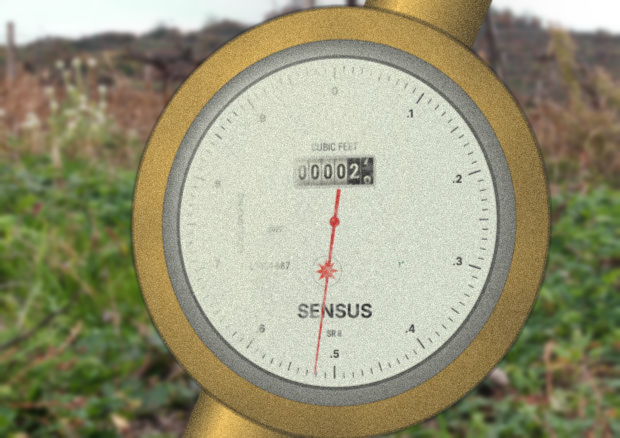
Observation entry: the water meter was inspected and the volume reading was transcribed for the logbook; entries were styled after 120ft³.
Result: 27.52ft³
